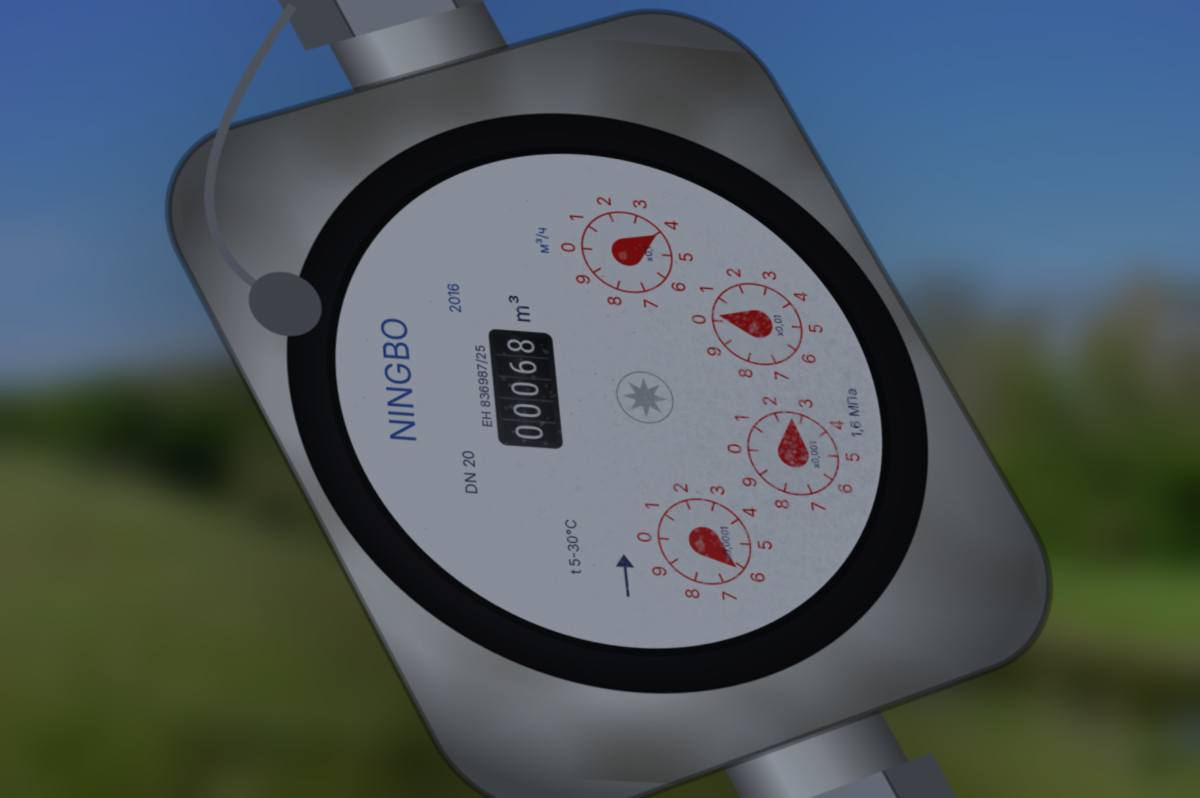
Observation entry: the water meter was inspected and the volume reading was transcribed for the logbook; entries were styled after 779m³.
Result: 68.4026m³
